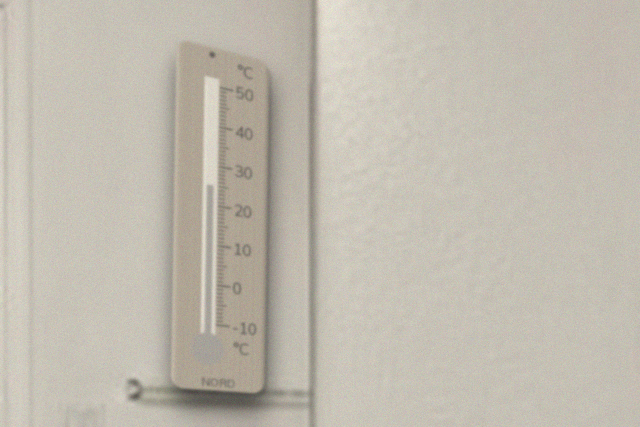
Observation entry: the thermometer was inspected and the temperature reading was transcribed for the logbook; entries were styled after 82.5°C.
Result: 25°C
